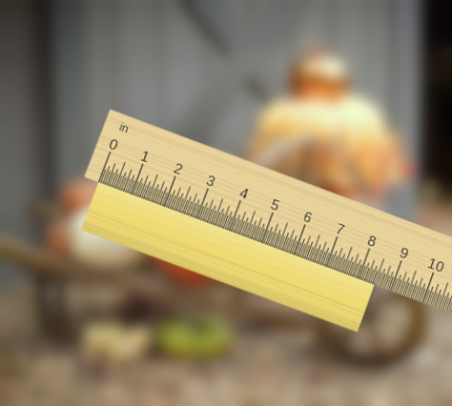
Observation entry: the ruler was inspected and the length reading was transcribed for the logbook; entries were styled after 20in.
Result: 8.5in
